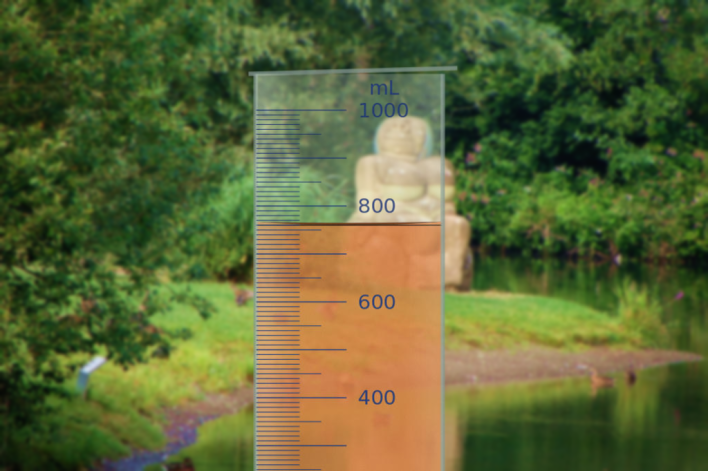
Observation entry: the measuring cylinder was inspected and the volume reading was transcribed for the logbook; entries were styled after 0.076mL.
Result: 760mL
